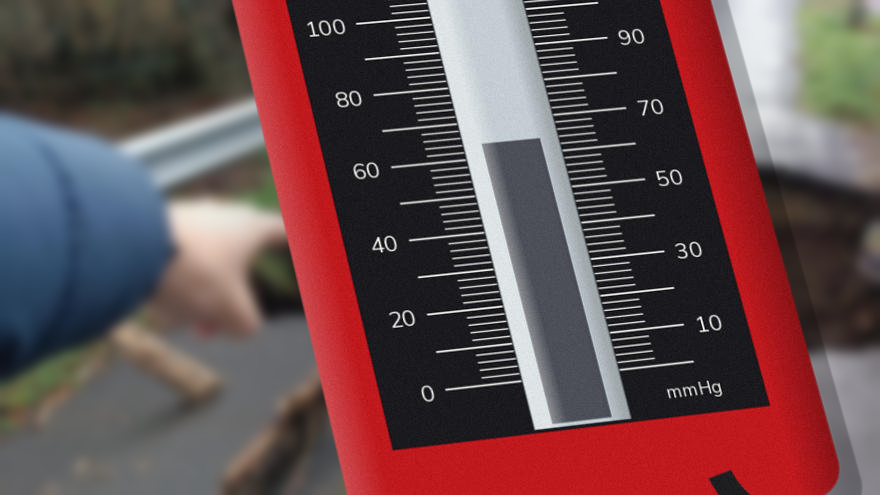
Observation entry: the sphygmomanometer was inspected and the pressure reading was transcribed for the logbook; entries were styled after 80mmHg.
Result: 64mmHg
